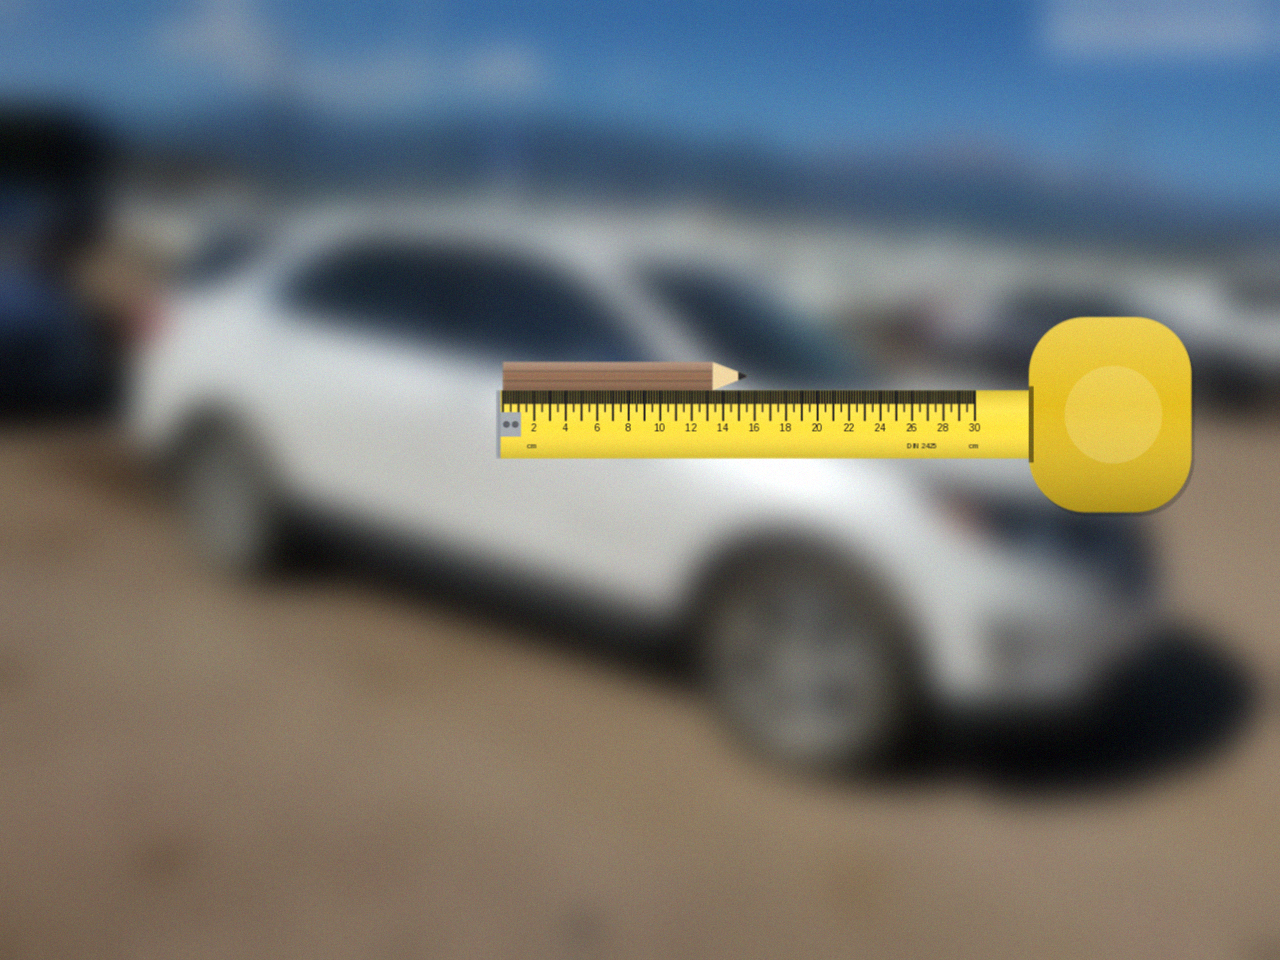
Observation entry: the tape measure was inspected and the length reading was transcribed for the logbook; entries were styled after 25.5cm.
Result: 15.5cm
